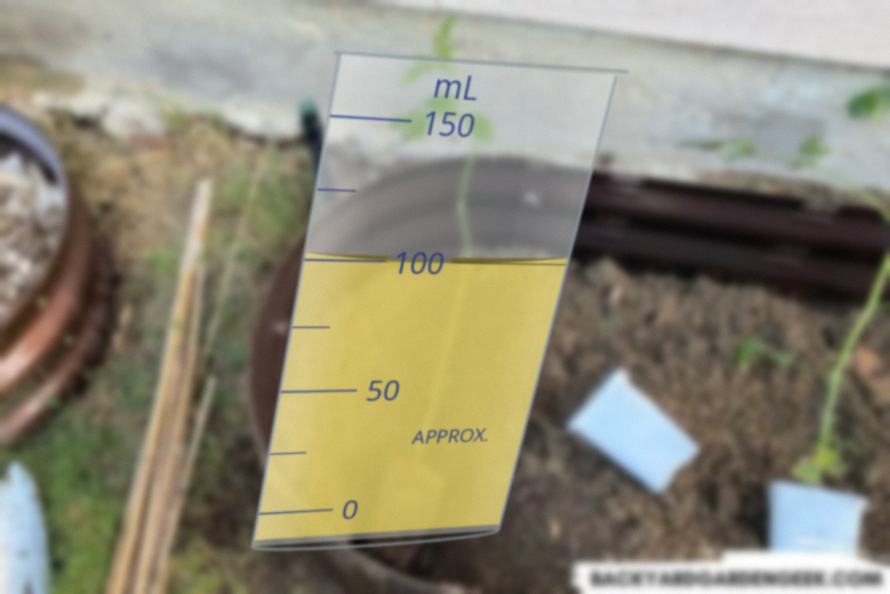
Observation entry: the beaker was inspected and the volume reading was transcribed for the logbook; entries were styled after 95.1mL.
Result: 100mL
